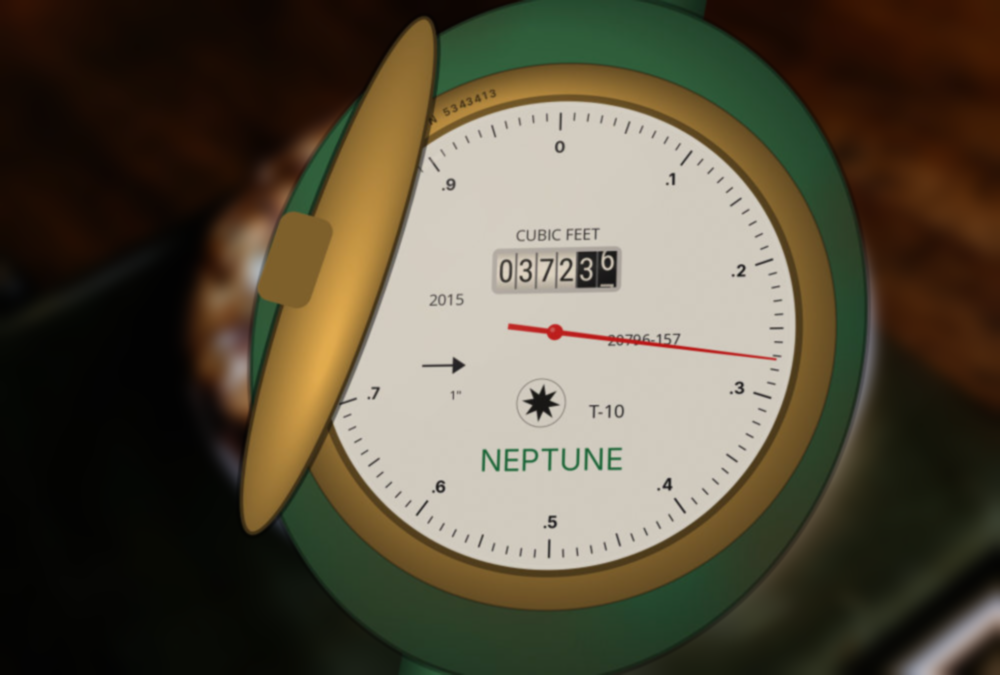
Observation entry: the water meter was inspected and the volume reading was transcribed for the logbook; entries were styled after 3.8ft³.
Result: 37236.27ft³
